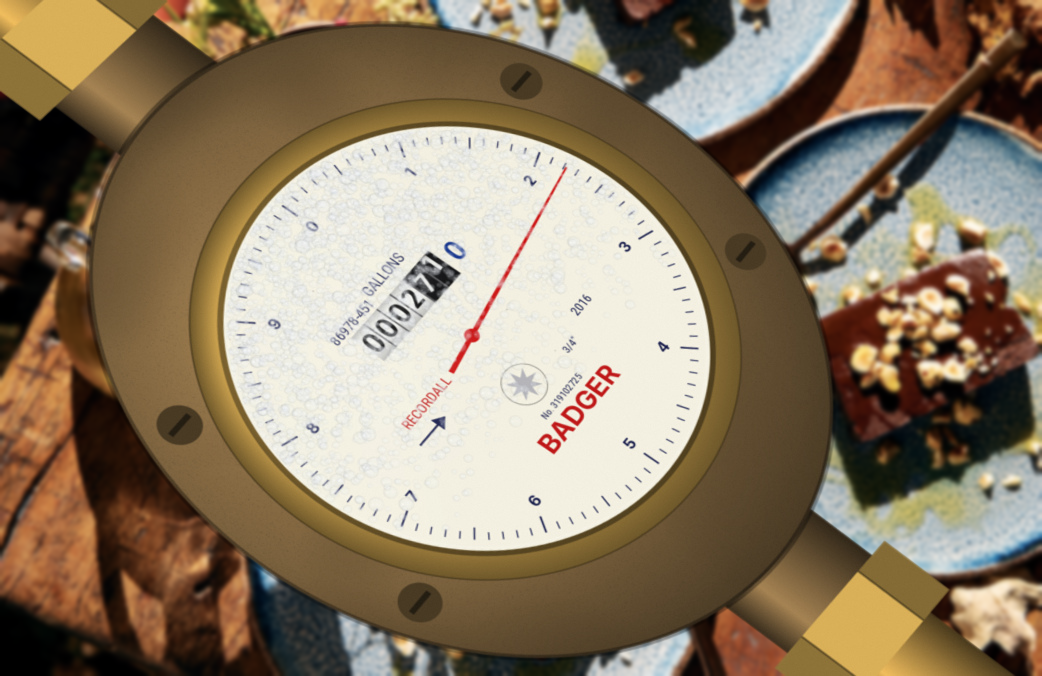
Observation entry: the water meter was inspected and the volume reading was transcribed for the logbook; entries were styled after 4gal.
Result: 2712.2gal
